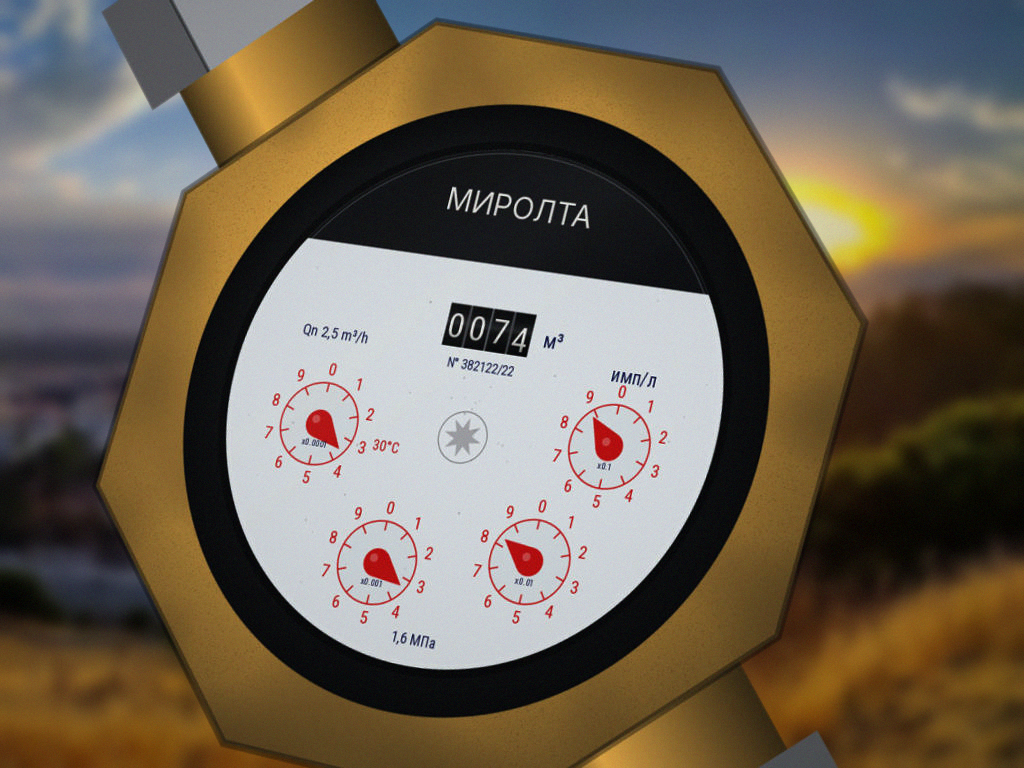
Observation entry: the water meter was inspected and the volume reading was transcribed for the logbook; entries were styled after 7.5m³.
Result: 73.8833m³
